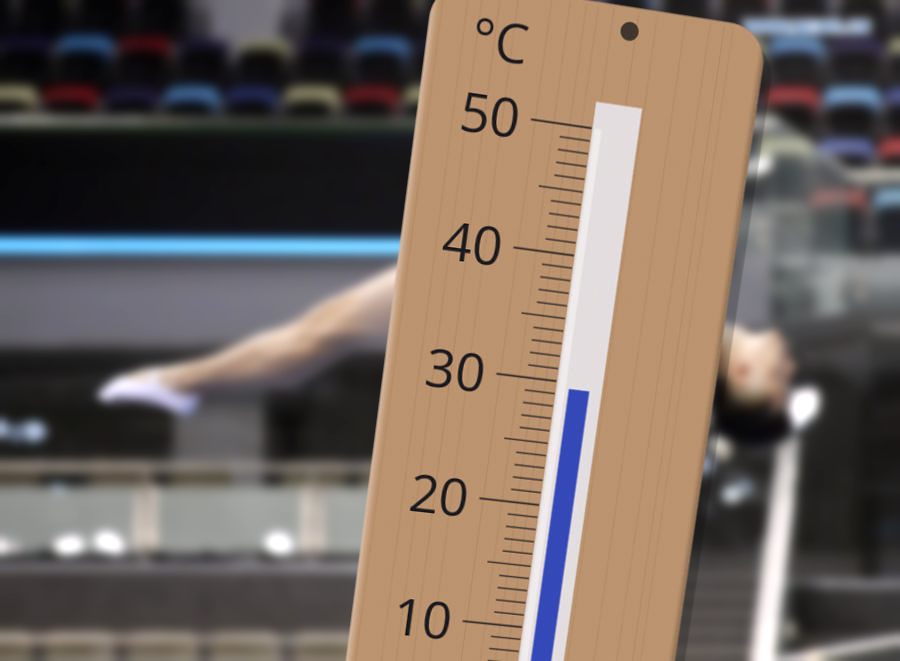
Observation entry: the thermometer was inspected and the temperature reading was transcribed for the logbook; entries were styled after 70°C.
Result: 29.5°C
